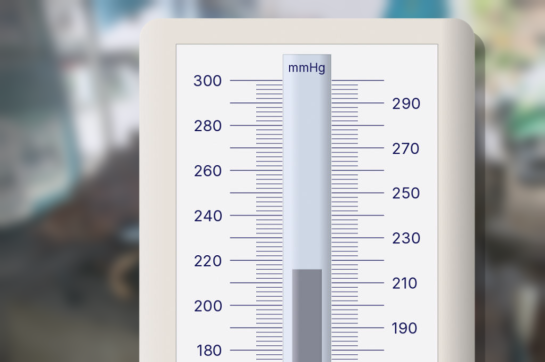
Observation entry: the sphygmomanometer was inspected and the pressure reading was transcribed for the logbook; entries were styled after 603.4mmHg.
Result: 216mmHg
